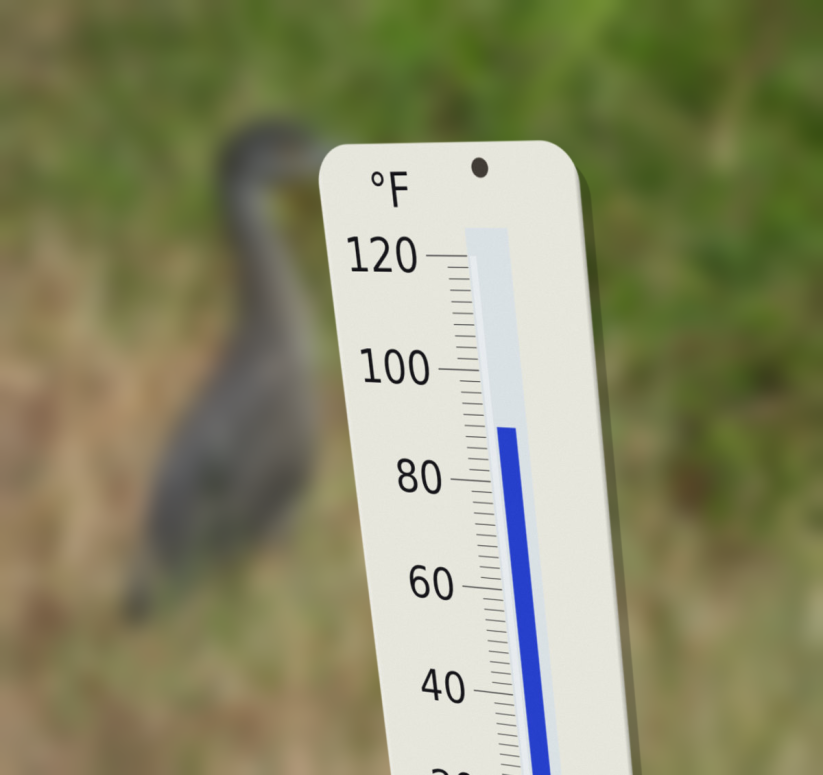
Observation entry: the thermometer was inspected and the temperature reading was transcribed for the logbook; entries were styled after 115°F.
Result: 90°F
